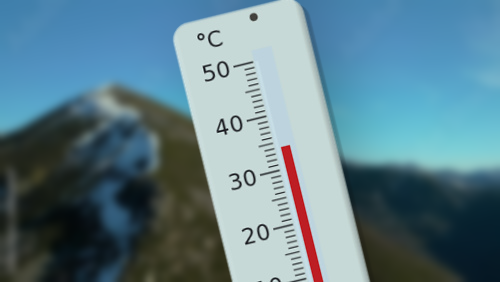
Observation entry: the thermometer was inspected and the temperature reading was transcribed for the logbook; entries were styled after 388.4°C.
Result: 34°C
